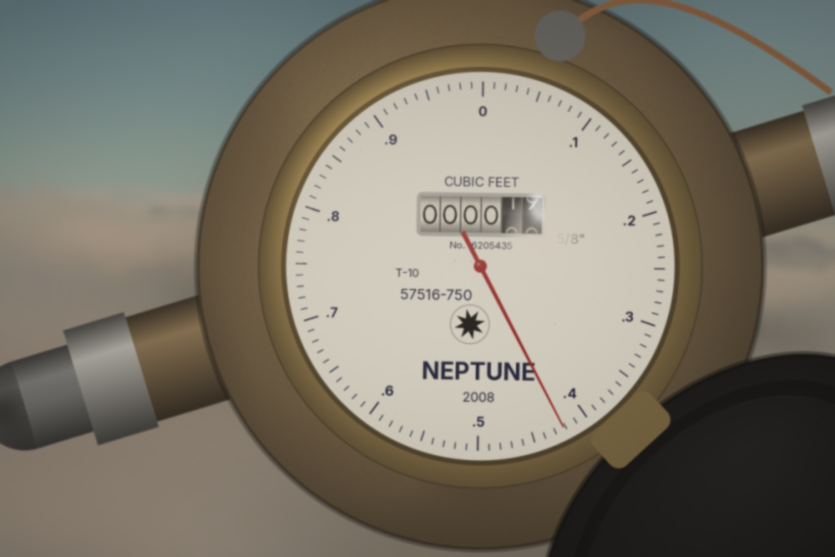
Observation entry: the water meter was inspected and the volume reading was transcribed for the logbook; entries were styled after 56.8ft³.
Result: 19.42ft³
